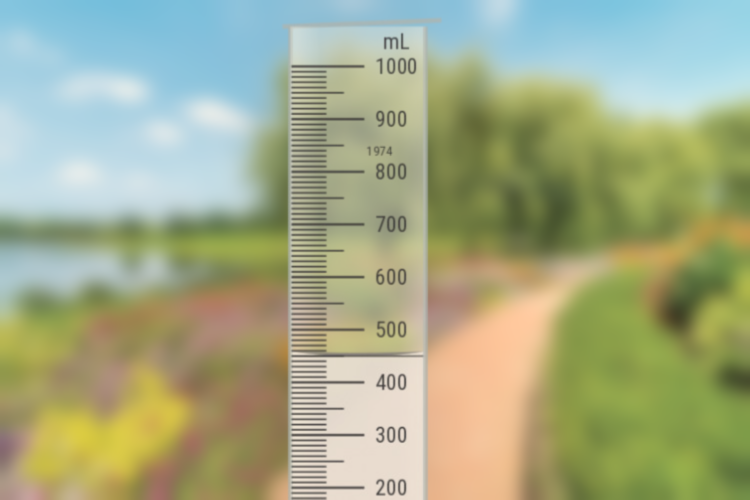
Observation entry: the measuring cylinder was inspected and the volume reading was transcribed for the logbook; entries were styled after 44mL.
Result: 450mL
